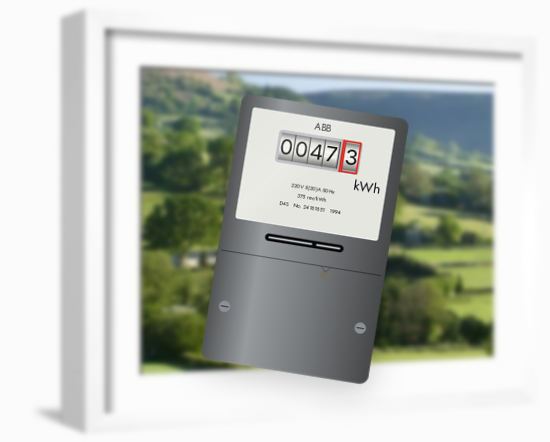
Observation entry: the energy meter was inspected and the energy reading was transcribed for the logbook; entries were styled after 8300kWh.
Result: 47.3kWh
